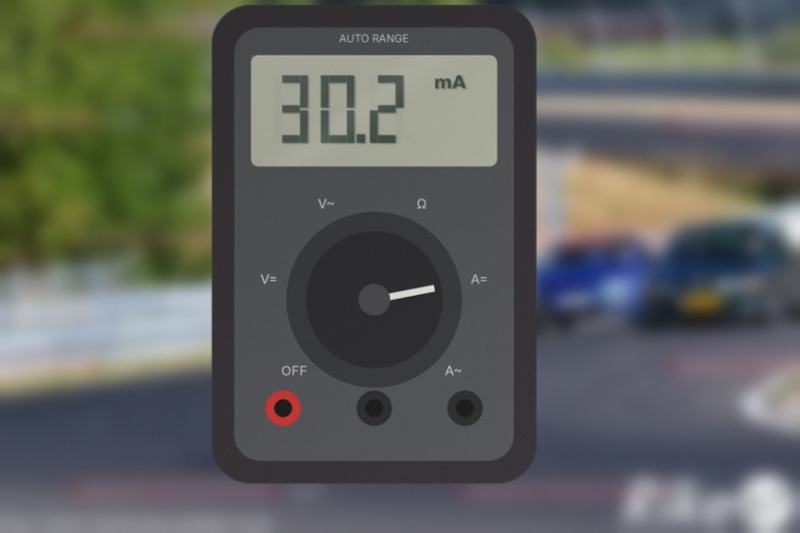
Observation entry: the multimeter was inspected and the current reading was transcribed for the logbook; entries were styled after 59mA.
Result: 30.2mA
